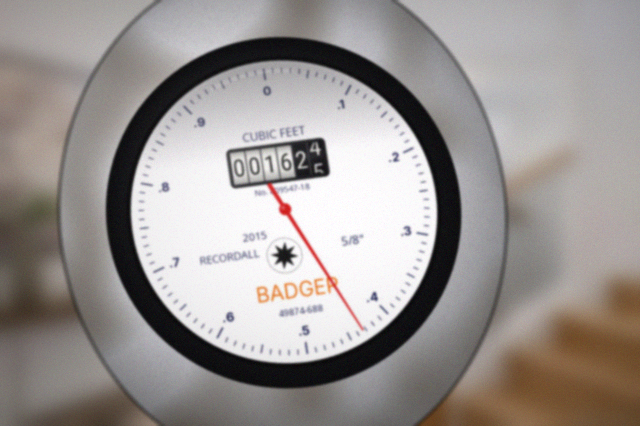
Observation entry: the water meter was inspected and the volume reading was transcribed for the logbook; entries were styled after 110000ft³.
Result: 1624.43ft³
